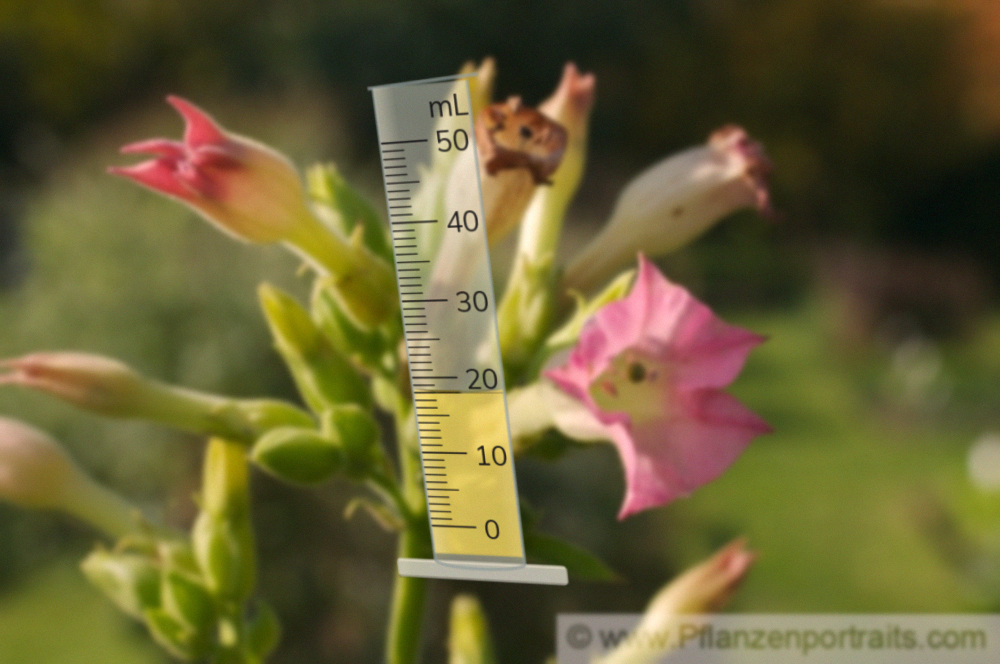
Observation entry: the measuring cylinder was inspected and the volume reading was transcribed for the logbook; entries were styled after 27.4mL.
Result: 18mL
